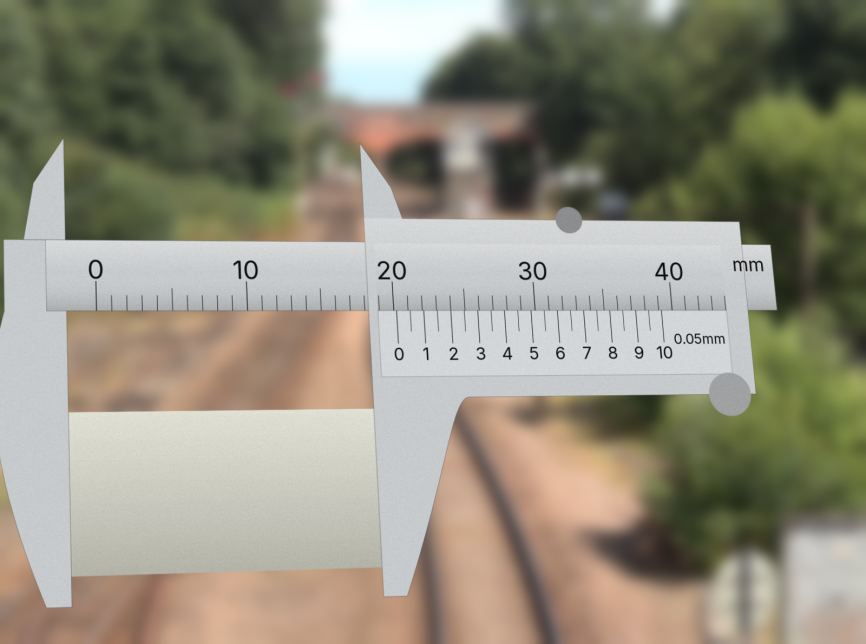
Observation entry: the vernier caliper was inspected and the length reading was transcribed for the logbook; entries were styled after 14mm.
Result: 20.2mm
